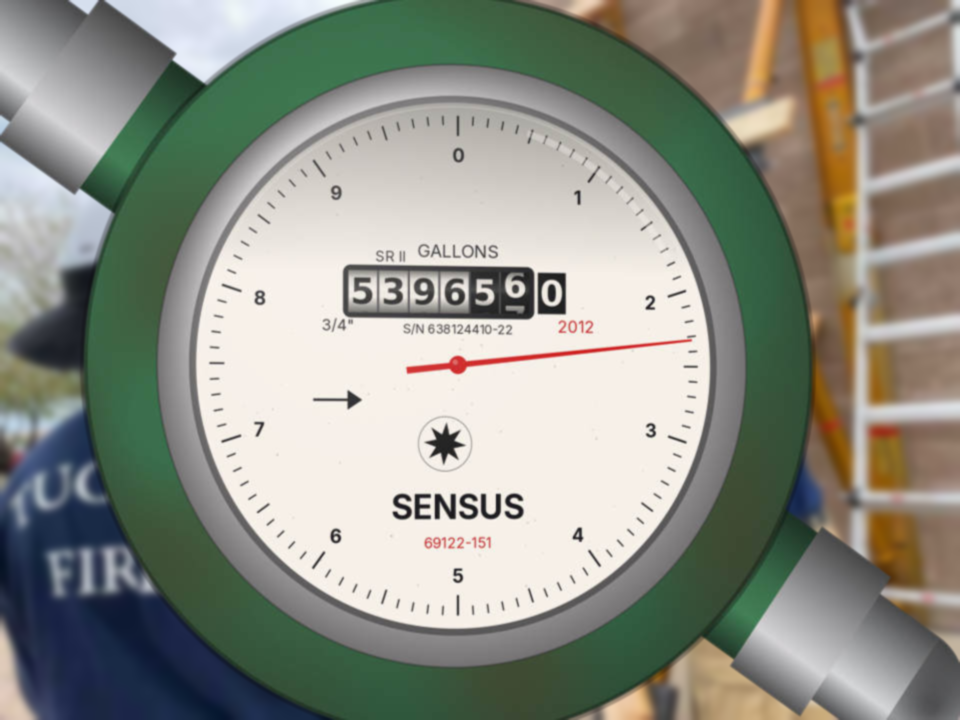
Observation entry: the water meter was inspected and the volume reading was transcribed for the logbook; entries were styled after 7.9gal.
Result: 5396562.3gal
